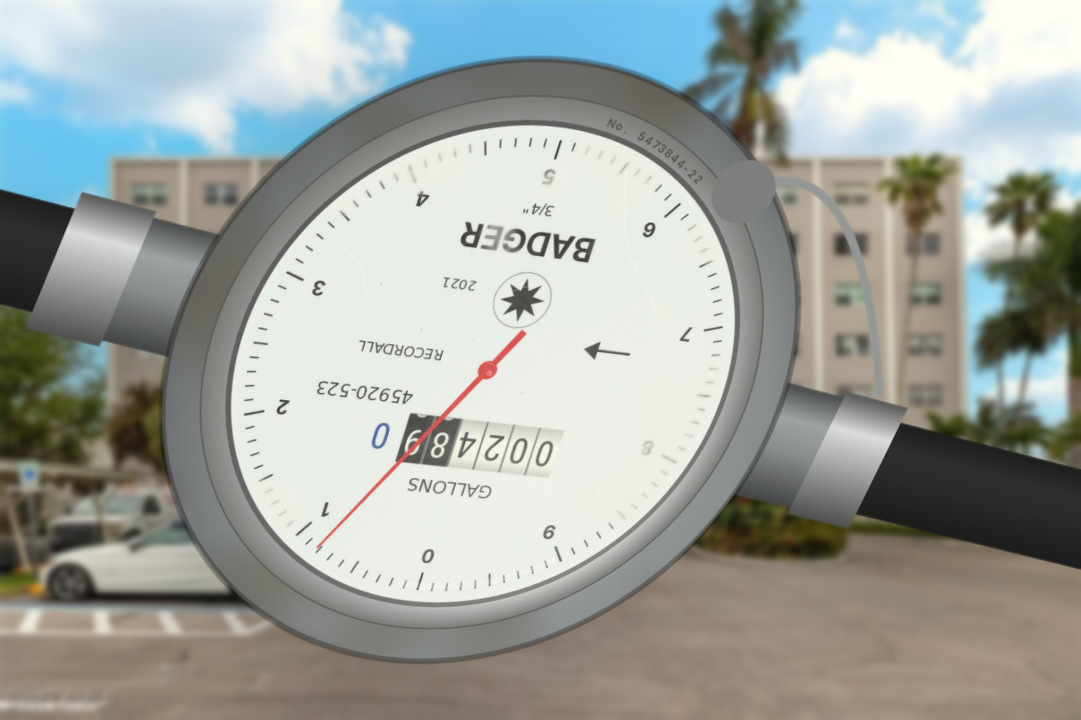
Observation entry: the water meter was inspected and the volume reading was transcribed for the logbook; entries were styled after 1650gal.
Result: 24890.8gal
